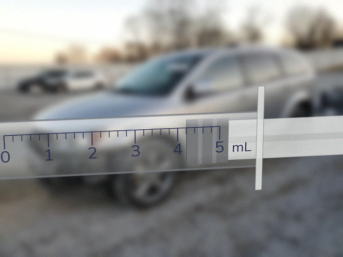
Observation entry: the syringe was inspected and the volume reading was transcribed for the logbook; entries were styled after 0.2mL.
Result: 4.2mL
